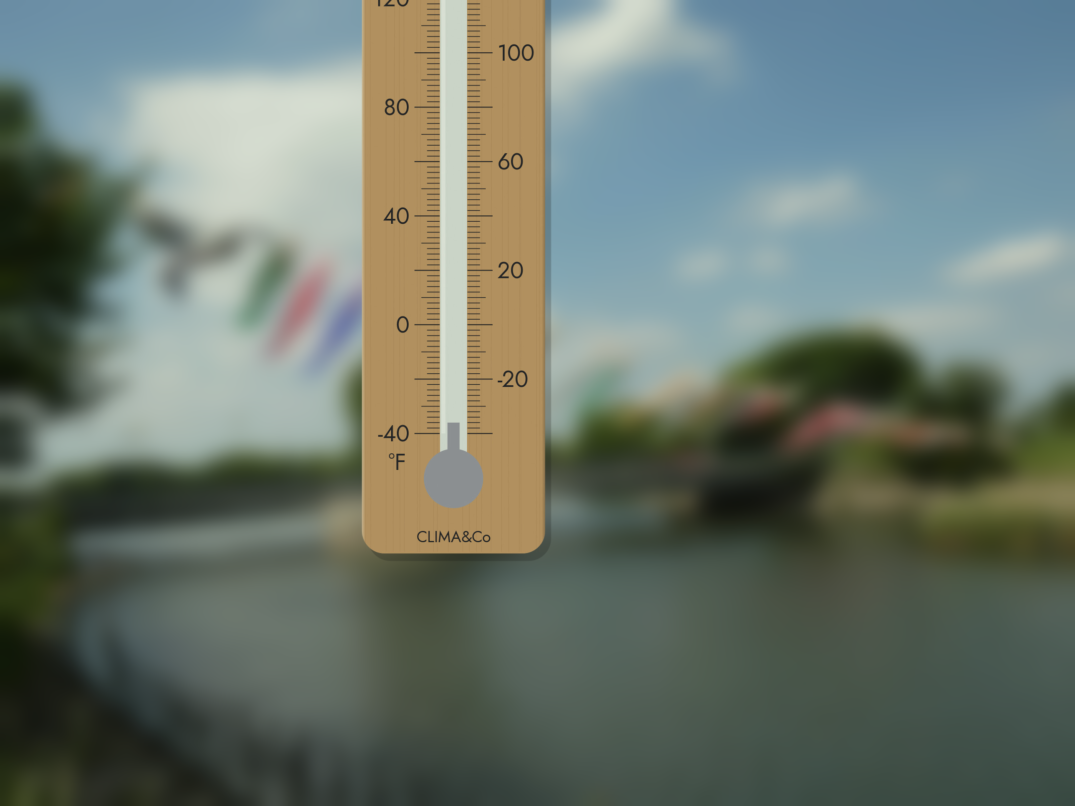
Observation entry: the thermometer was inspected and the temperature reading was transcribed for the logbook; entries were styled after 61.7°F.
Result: -36°F
